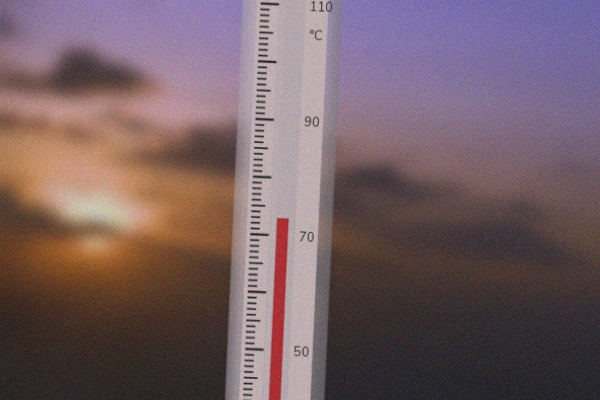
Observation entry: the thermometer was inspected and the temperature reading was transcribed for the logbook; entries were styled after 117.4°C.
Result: 73°C
